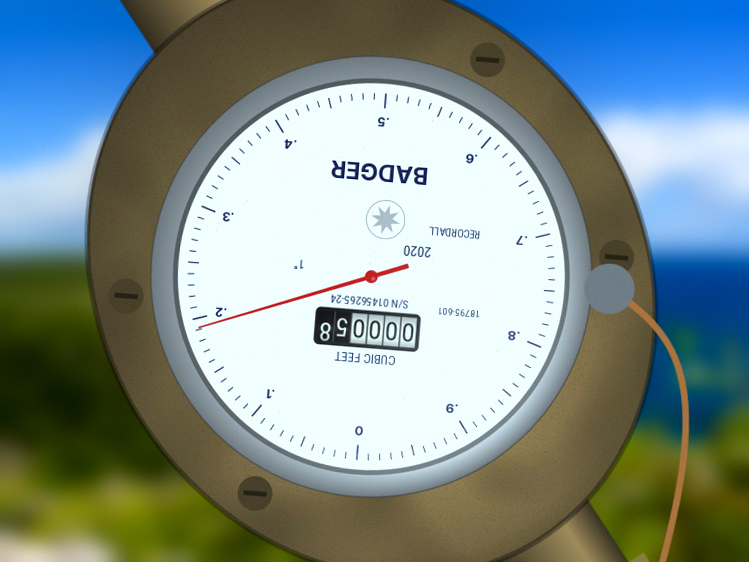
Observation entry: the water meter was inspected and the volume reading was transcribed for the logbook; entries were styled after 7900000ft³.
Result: 58.19ft³
